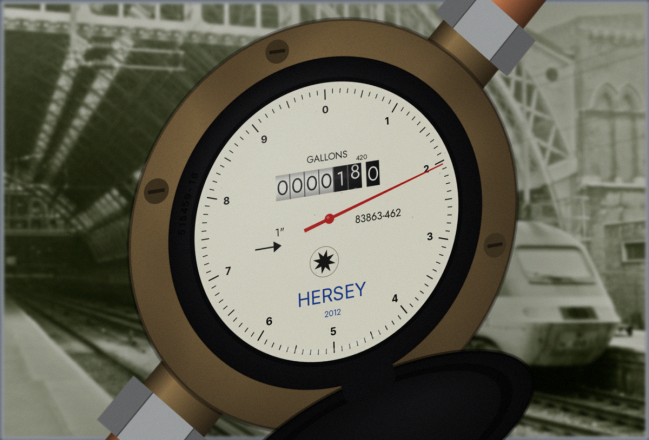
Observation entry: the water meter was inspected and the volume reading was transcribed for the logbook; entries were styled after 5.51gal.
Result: 182.0gal
